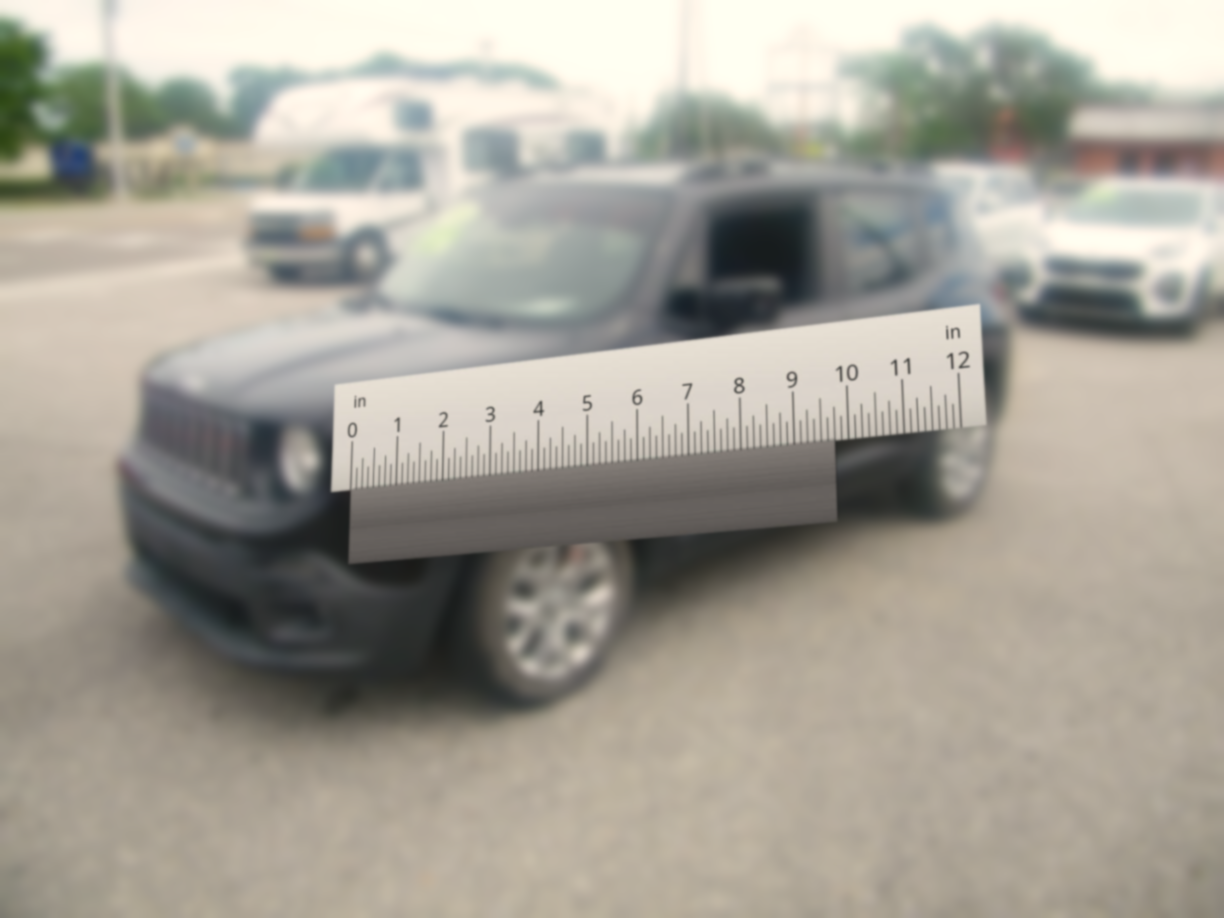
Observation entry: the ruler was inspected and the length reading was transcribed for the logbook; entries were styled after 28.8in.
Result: 9.75in
